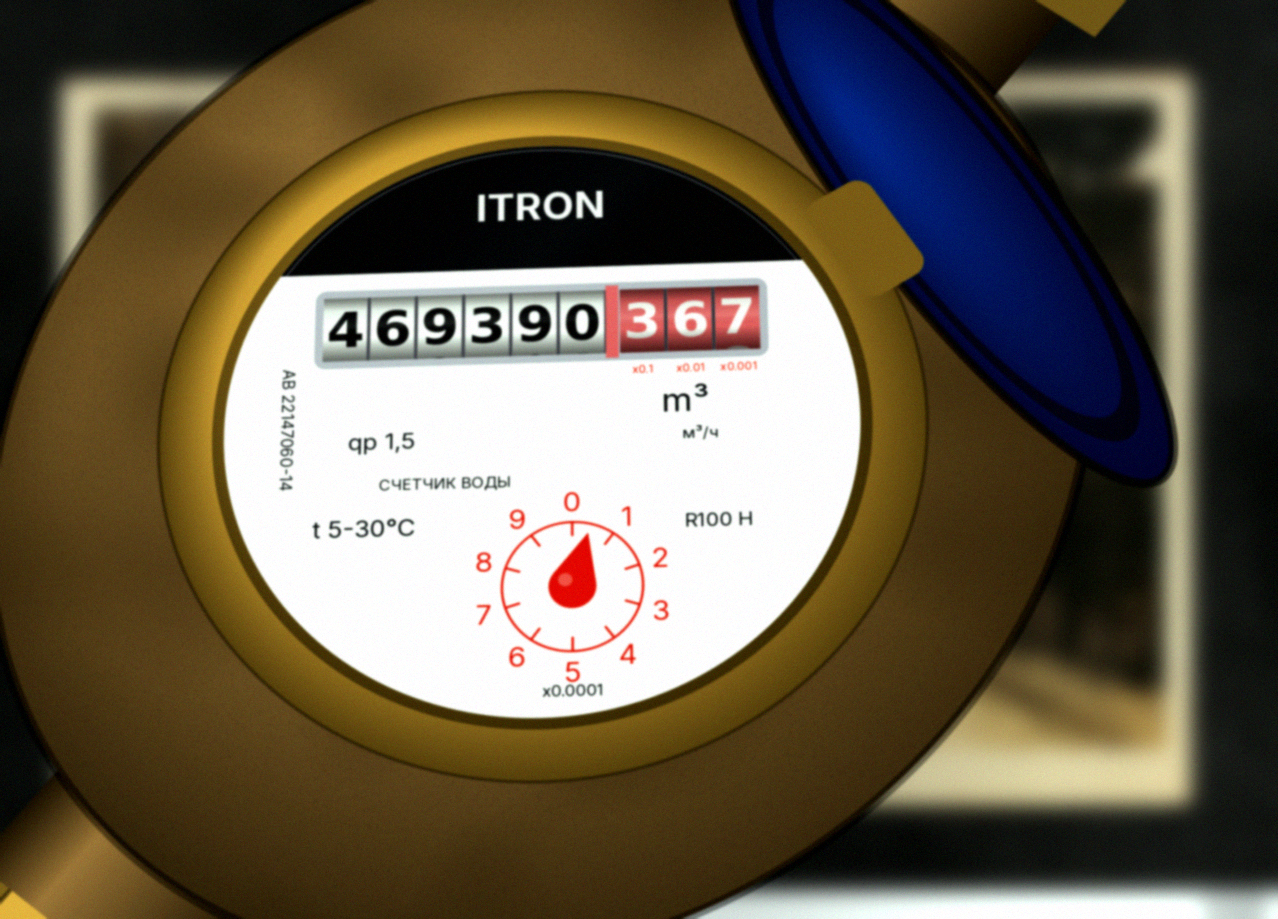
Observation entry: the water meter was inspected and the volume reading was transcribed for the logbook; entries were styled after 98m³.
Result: 469390.3670m³
